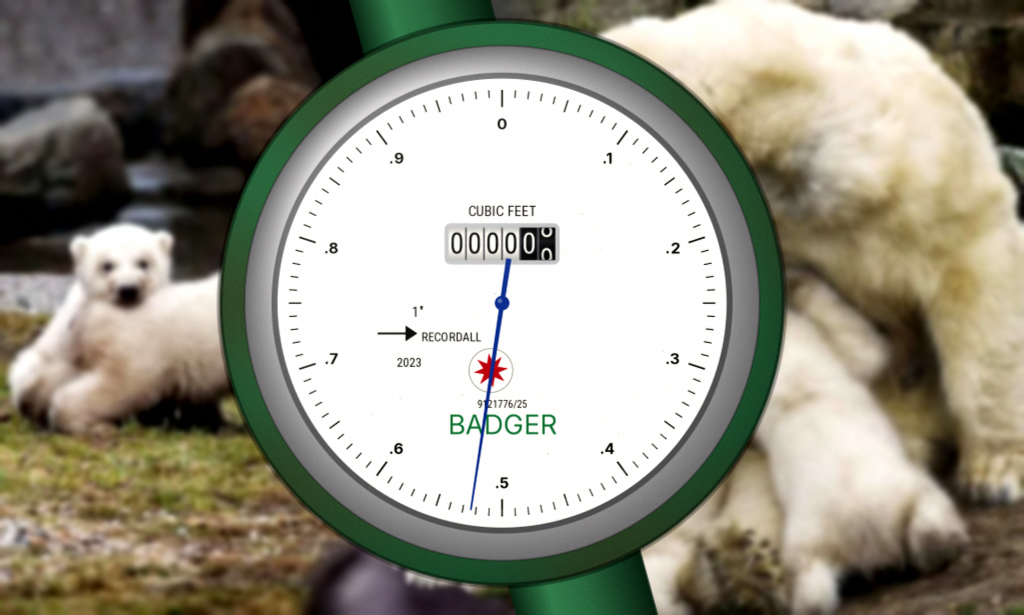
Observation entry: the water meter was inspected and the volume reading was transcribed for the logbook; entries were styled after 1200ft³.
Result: 8.52ft³
